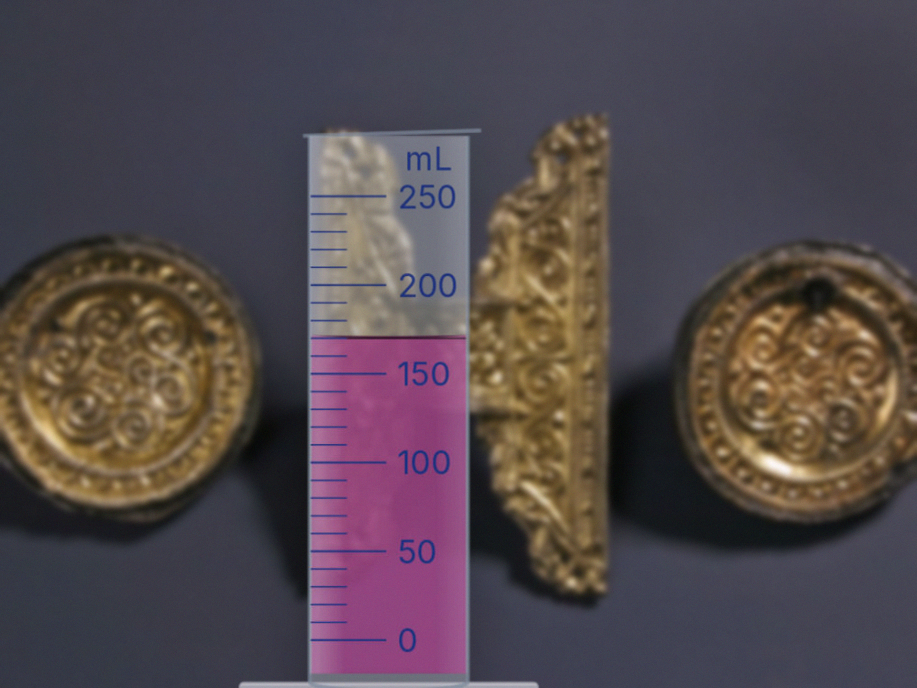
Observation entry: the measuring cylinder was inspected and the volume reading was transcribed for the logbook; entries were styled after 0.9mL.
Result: 170mL
